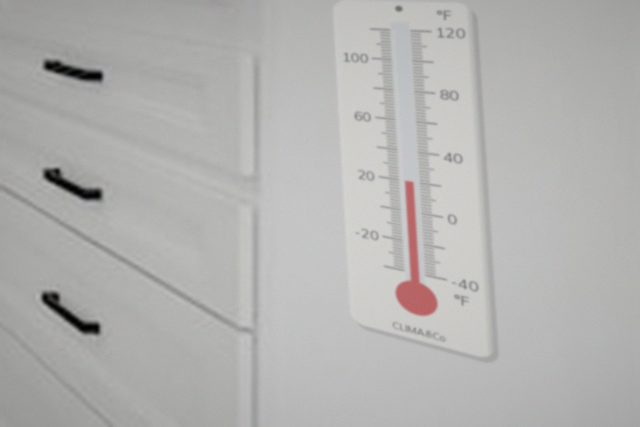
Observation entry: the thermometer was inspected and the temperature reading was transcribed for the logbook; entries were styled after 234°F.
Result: 20°F
